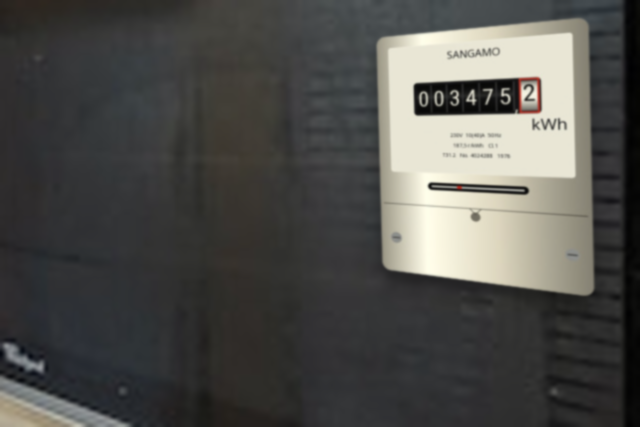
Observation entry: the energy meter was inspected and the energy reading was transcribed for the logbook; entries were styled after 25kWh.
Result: 3475.2kWh
